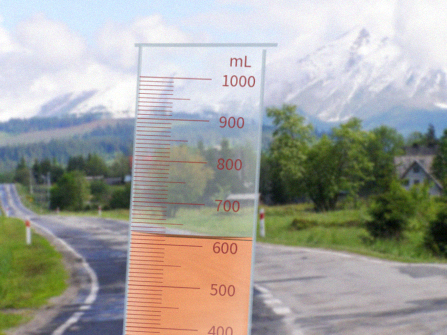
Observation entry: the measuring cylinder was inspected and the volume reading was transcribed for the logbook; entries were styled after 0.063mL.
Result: 620mL
